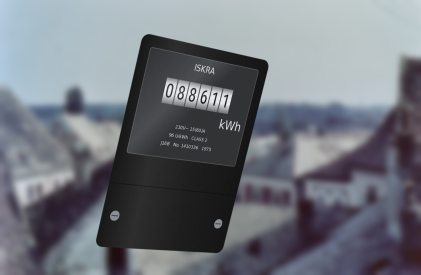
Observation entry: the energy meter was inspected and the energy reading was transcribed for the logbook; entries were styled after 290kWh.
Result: 88611kWh
